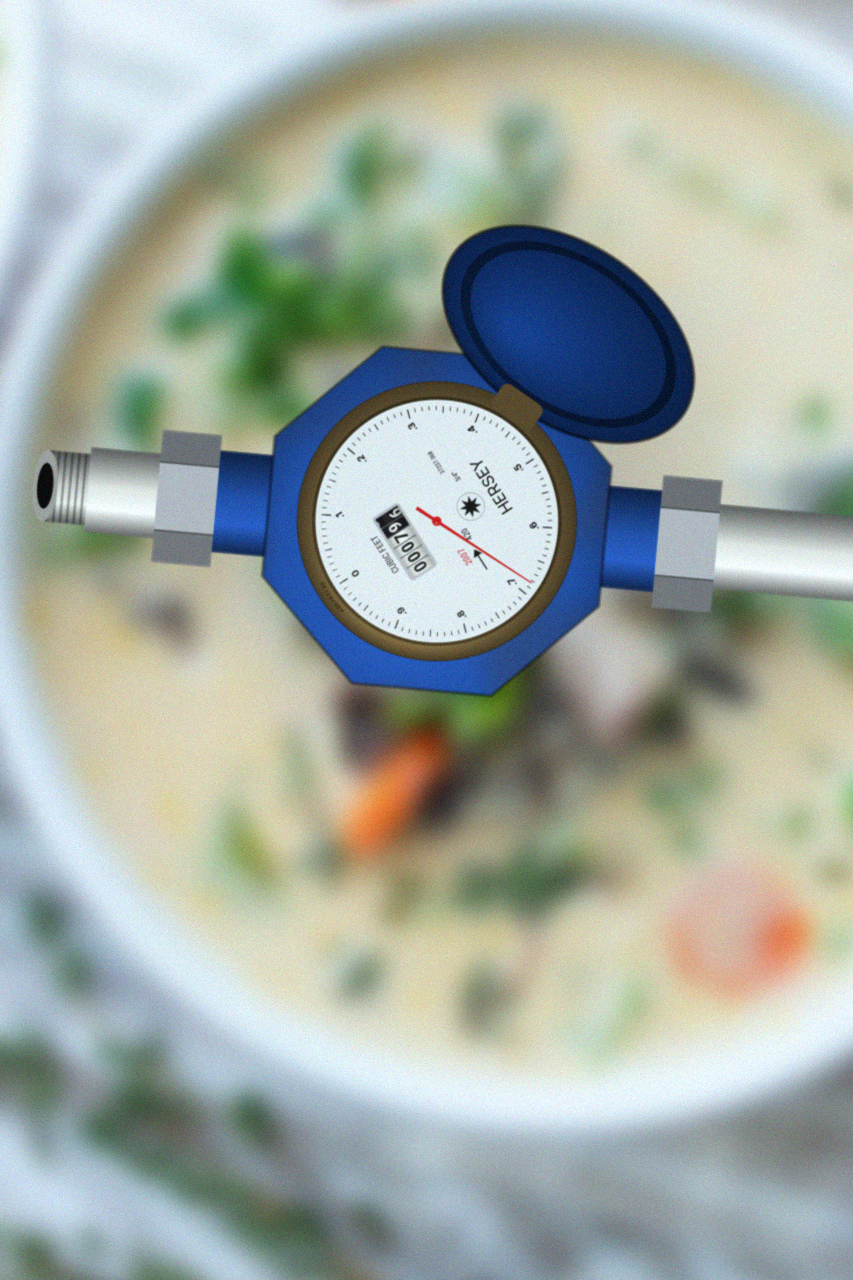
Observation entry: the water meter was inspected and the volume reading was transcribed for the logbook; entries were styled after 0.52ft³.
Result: 795.68ft³
